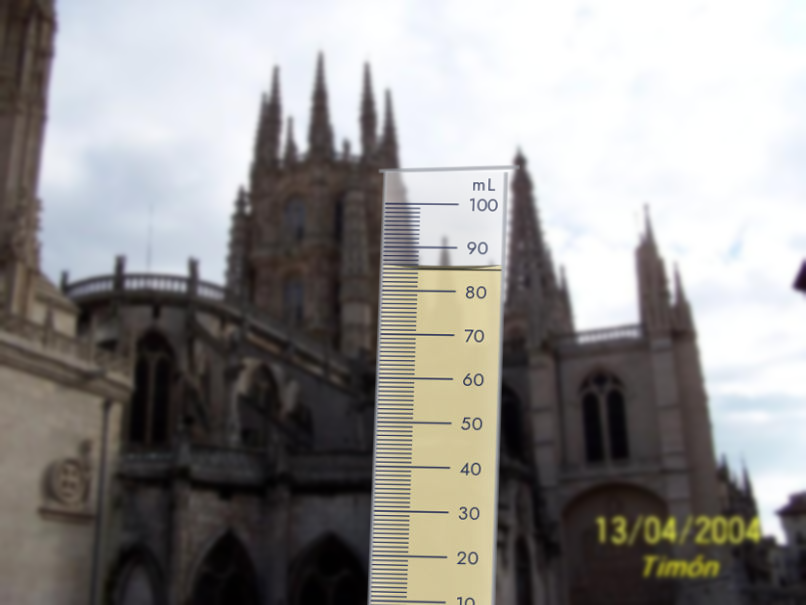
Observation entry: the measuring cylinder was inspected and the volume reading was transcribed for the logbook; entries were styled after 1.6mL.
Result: 85mL
